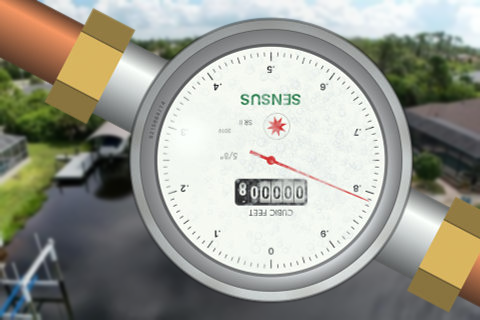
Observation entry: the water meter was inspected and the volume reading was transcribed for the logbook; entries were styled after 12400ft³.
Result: 7.81ft³
